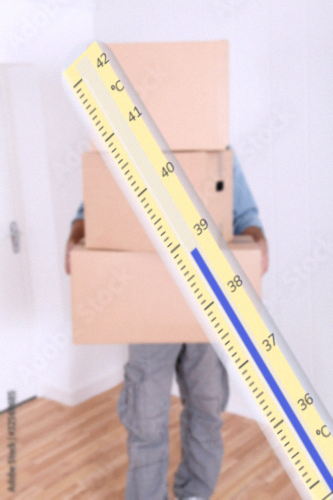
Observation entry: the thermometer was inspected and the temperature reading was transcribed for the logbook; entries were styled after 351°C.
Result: 38.8°C
